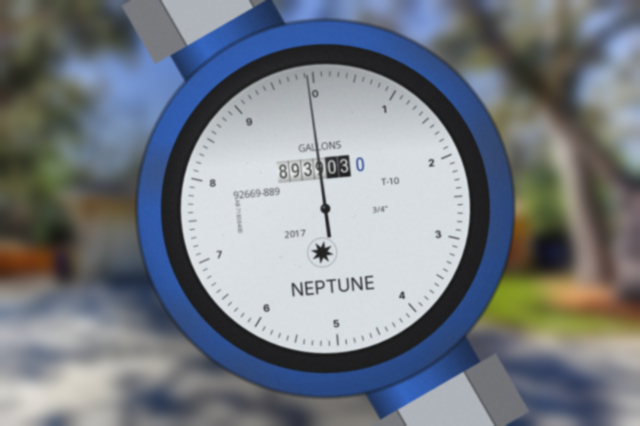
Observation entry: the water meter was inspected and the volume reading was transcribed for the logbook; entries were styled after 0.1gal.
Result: 8939029.9gal
